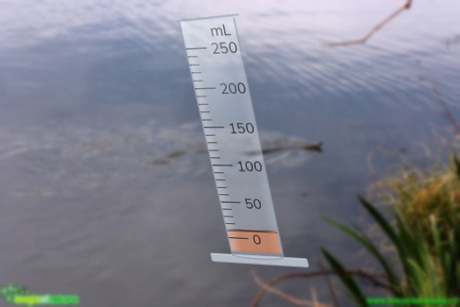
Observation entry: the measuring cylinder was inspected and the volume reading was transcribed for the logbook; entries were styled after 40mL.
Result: 10mL
